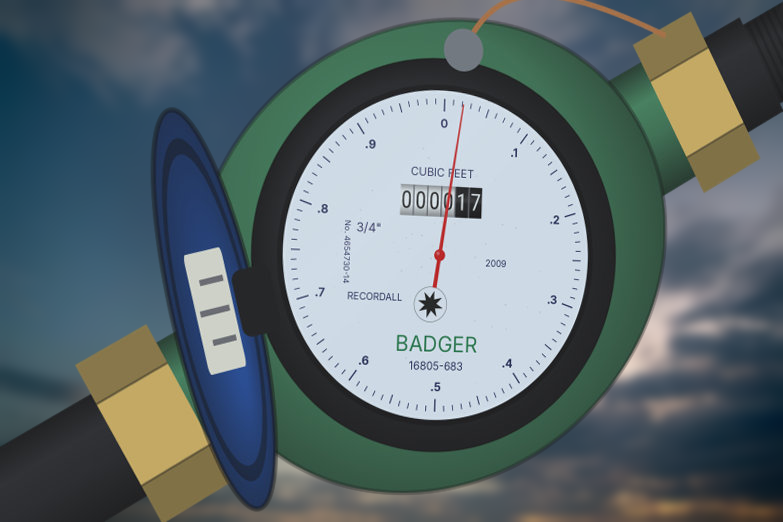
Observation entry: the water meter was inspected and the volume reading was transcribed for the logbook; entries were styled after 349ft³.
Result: 17.02ft³
